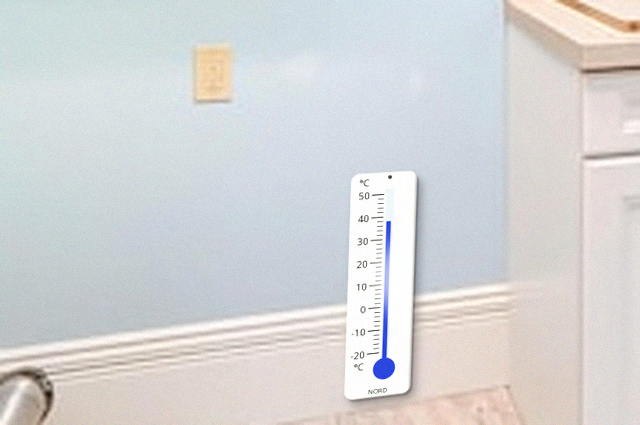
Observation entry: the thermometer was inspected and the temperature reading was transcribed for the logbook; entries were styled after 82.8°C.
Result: 38°C
